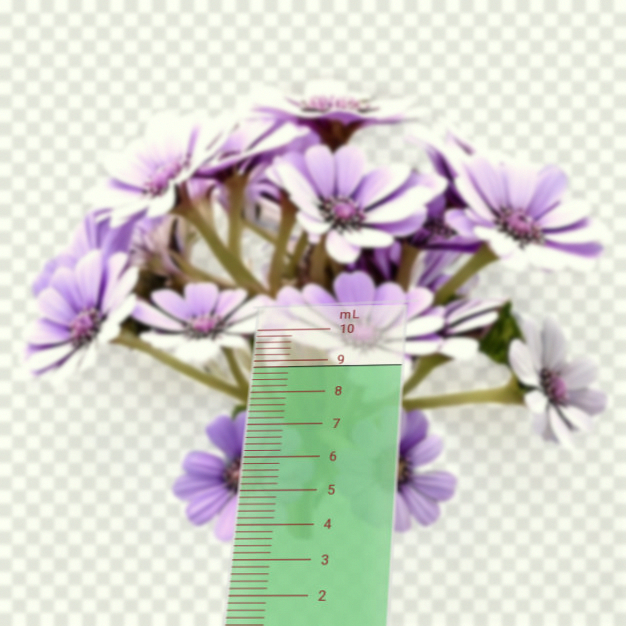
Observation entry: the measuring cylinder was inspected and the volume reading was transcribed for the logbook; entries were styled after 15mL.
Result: 8.8mL
